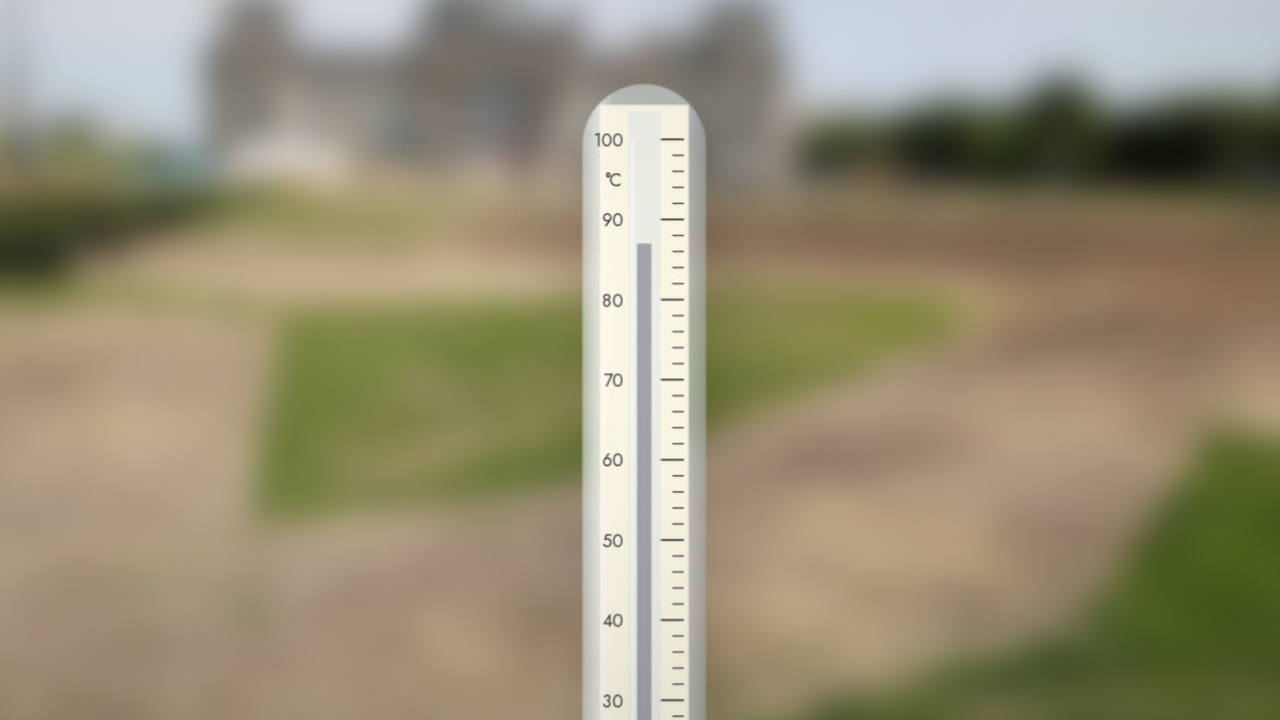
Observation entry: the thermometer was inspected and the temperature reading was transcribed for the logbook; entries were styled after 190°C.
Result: 87°C
